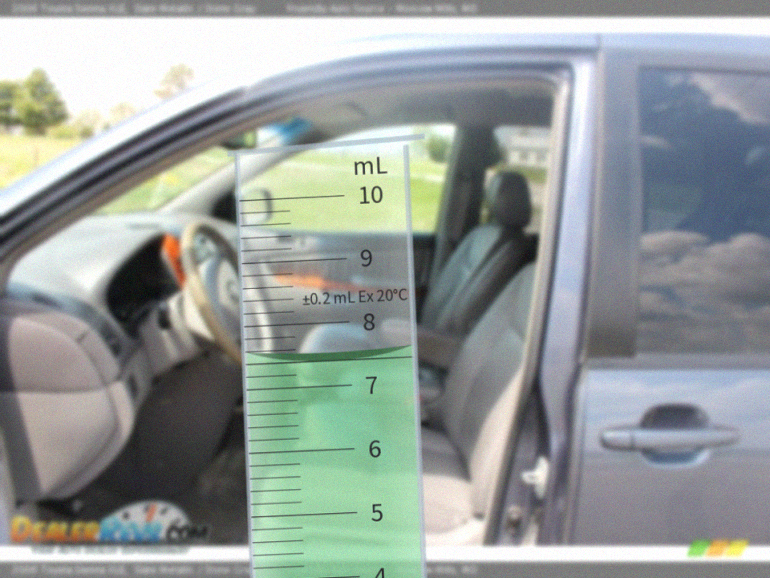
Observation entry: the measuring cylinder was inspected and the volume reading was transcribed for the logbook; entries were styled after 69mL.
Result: 7.4mL
